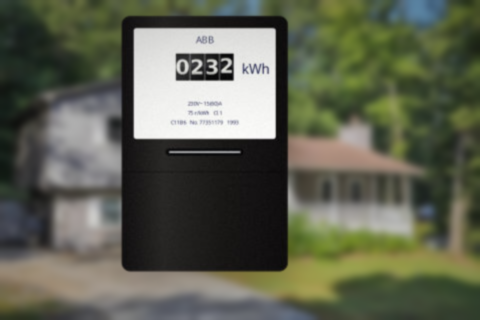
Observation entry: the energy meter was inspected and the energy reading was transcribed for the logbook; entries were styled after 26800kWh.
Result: 232kWh
